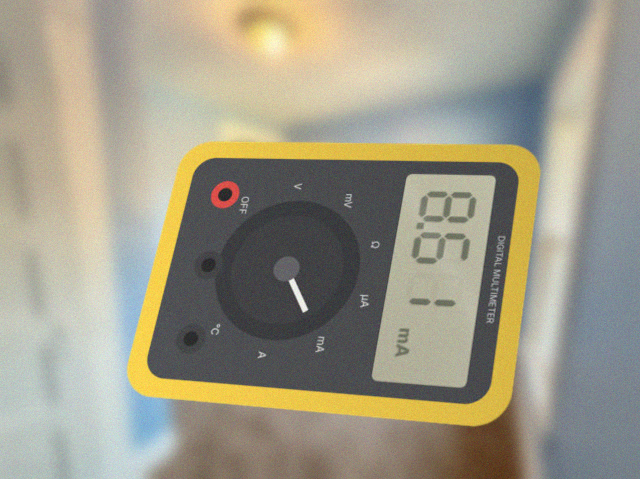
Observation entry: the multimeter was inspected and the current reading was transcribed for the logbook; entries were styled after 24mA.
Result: 8.61mA
